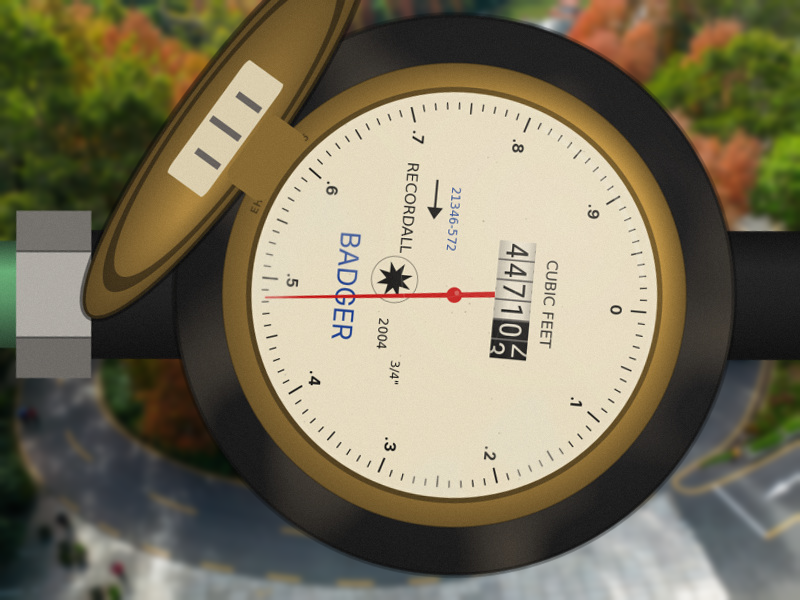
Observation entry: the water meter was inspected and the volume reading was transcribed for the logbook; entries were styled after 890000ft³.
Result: 447102.48ft³
